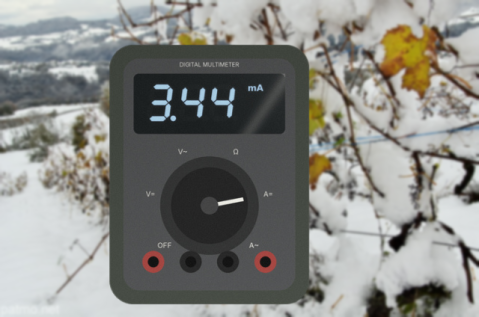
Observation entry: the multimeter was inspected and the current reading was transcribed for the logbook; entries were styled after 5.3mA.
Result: 3.44mA
